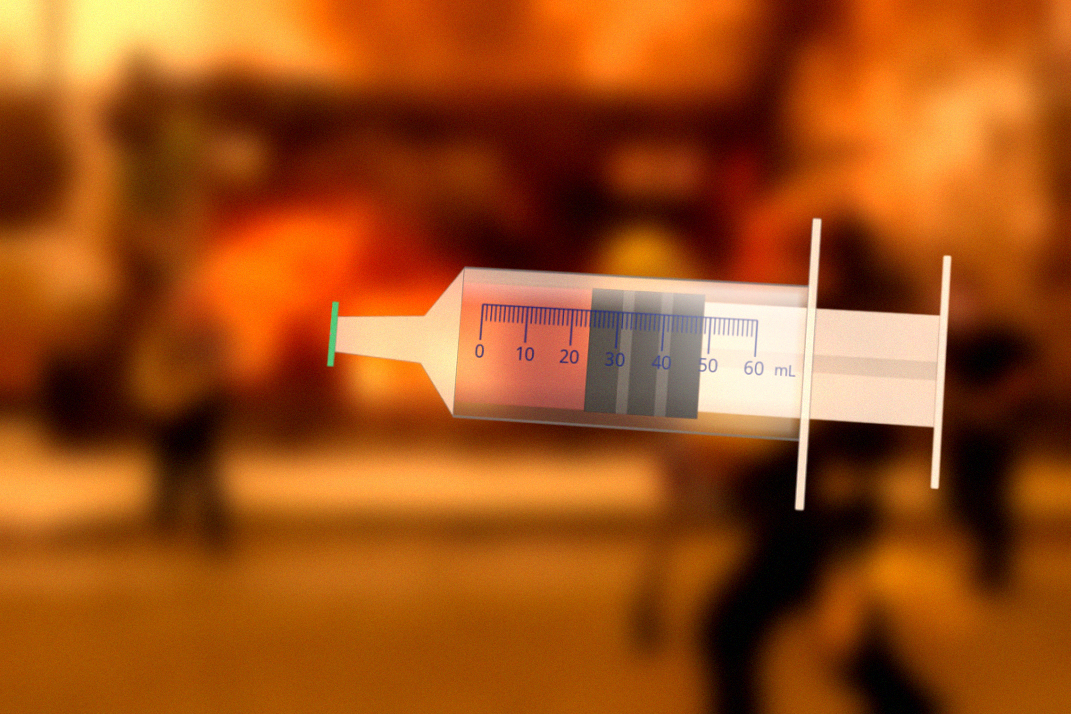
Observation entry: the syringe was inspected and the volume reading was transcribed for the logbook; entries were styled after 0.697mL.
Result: 24mL
